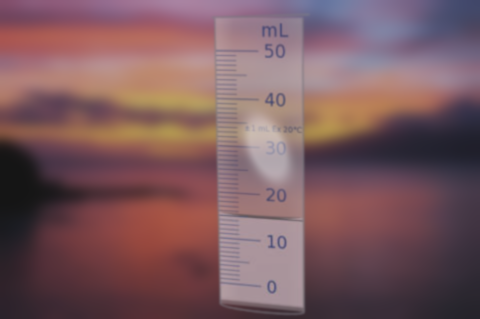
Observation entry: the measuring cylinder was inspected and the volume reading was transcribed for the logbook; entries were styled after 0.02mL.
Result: 15mL
